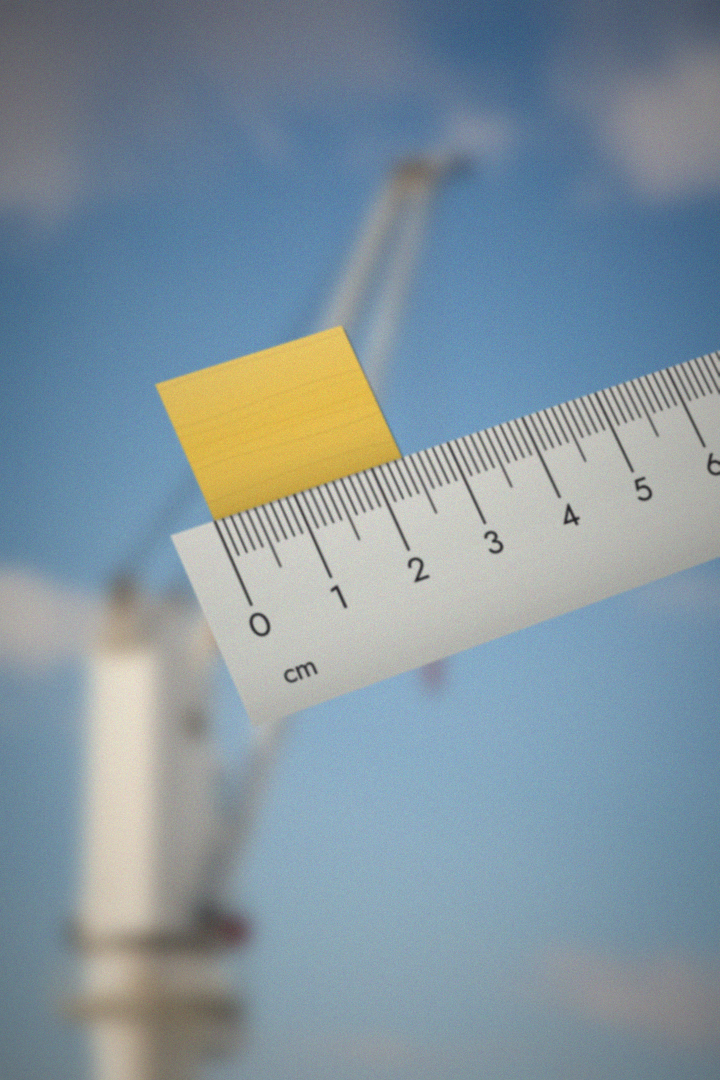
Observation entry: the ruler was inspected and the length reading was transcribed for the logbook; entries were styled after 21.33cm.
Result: 2.4cm
